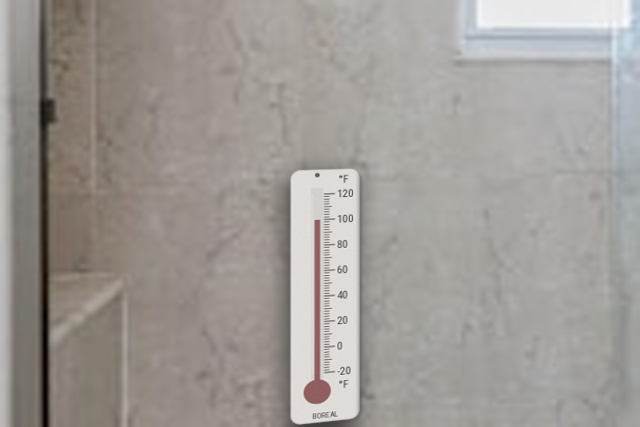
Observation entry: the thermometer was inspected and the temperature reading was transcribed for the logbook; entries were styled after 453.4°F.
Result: 100°F
